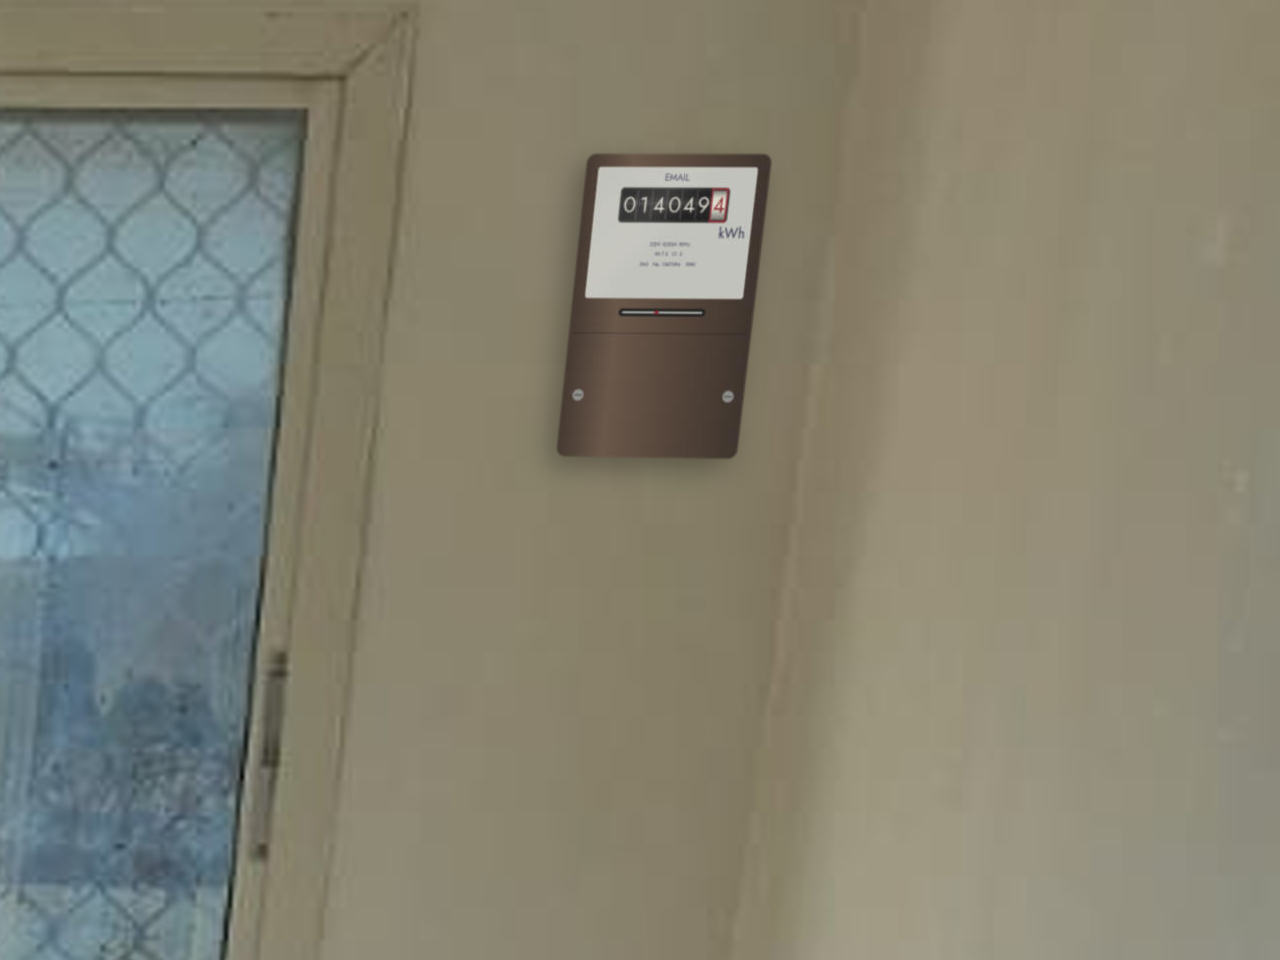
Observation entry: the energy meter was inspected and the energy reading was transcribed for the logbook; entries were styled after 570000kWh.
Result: 14049.4kWh
